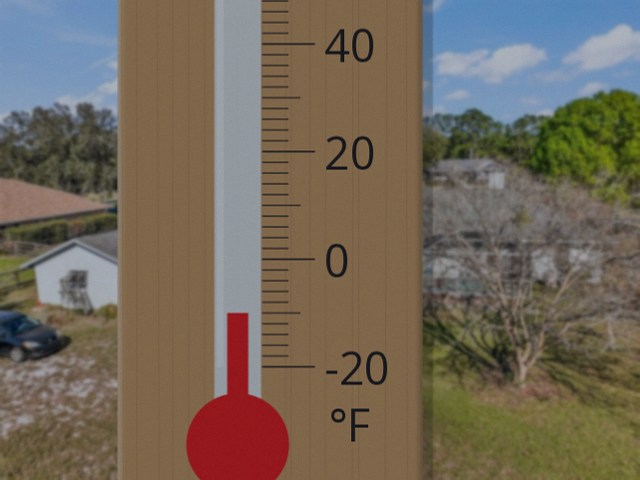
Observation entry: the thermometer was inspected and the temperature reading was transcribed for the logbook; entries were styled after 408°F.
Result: -10°F
